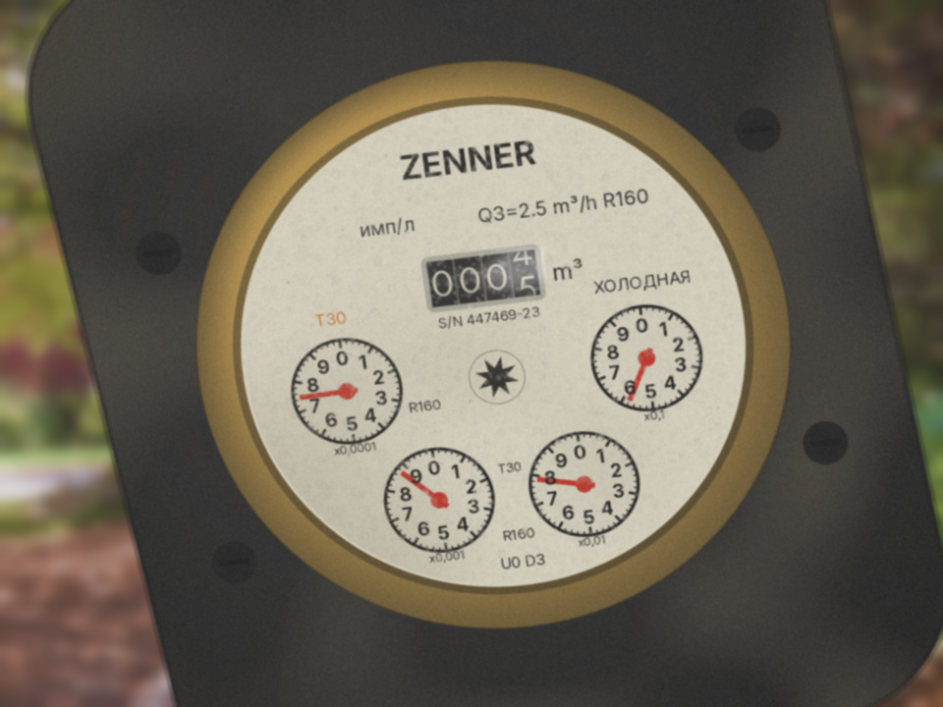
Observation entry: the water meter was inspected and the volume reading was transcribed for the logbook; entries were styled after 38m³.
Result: 4.5787m³
